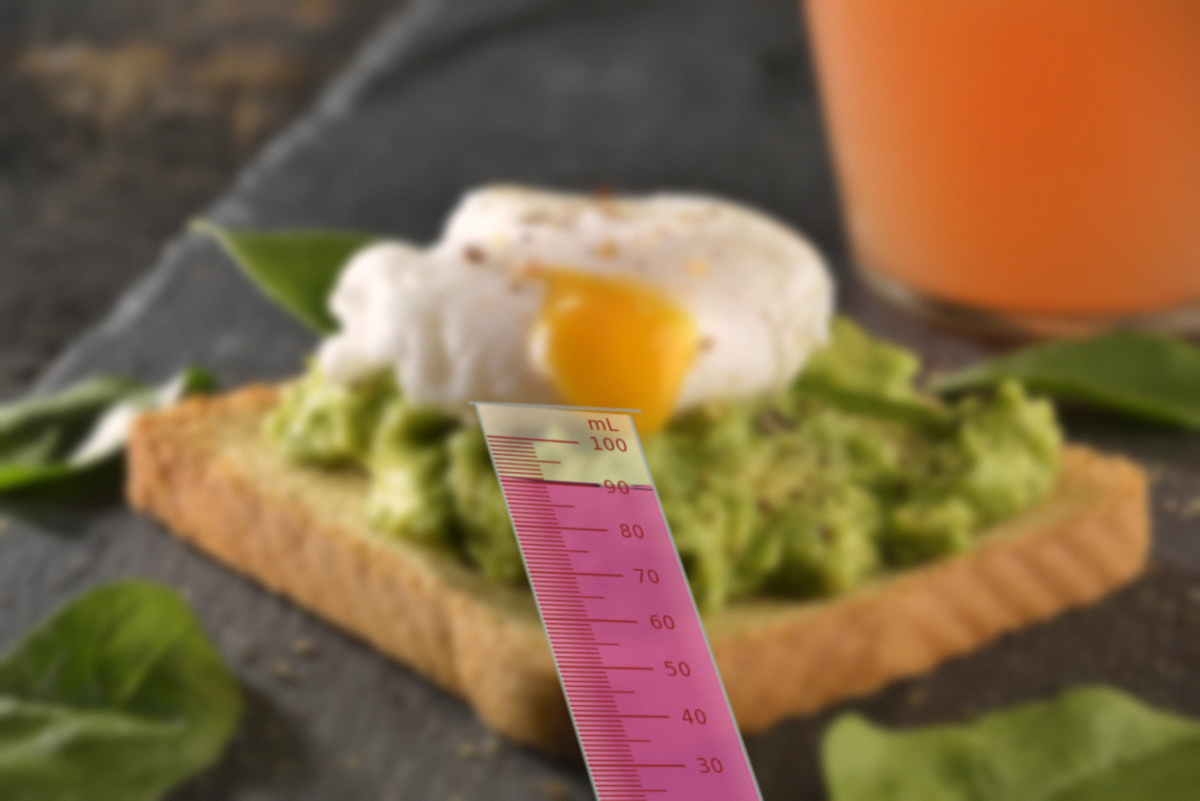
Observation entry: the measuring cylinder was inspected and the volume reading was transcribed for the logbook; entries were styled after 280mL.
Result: 90mL
